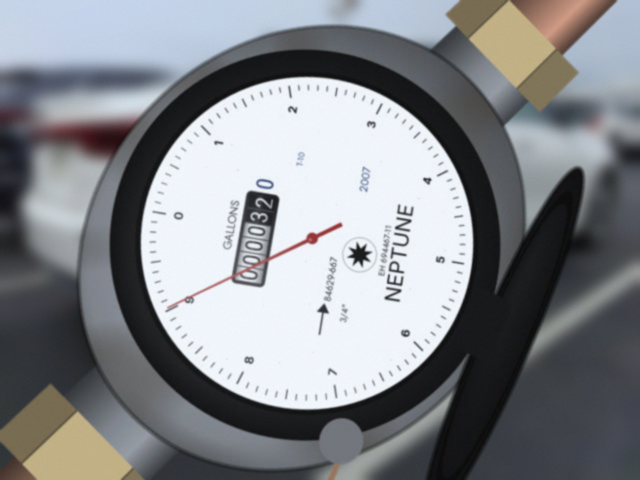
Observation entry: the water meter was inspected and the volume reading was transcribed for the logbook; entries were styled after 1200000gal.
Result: 319.0gal
